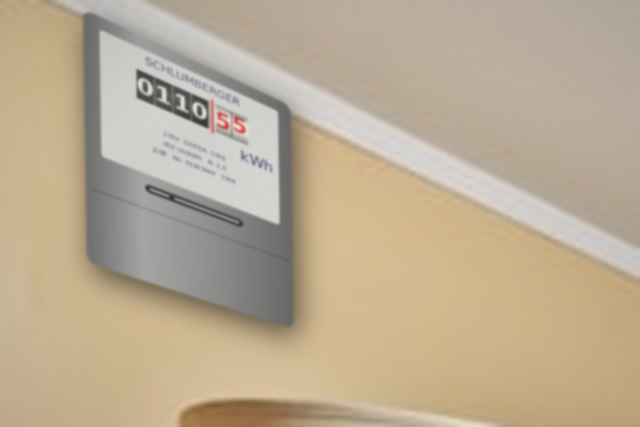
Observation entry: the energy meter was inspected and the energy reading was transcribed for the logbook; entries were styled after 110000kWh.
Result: 110.55kWh
